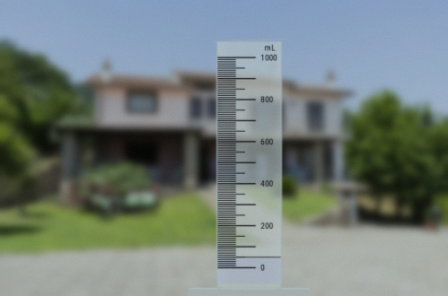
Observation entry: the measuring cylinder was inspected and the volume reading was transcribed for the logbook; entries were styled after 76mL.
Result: 50mL
